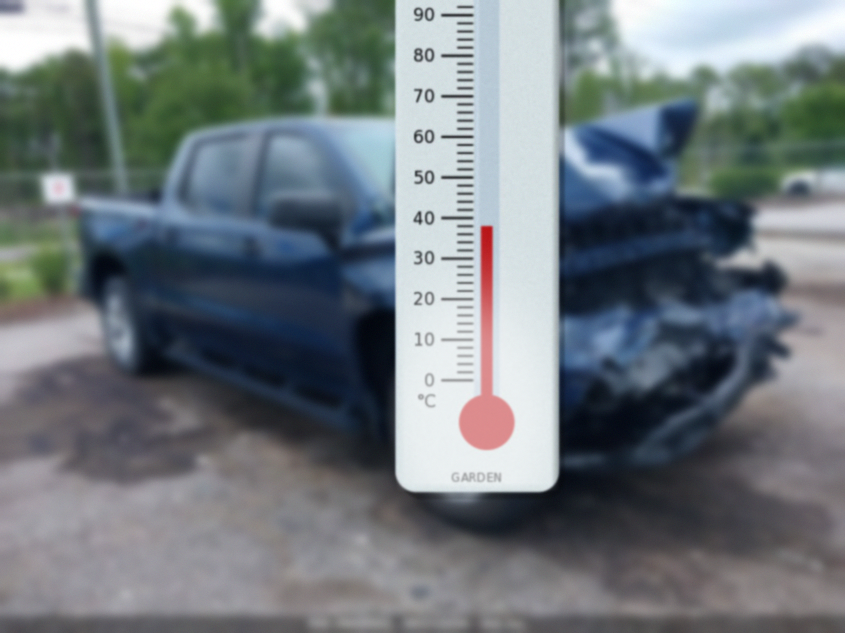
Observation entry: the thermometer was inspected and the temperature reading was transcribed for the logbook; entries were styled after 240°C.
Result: 38°C
